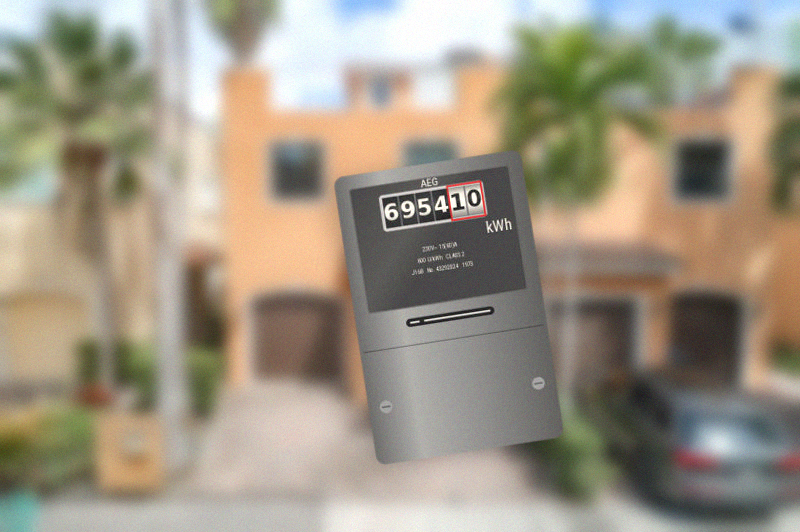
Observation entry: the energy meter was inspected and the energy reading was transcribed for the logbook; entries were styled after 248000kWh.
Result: 6954.10kWh
